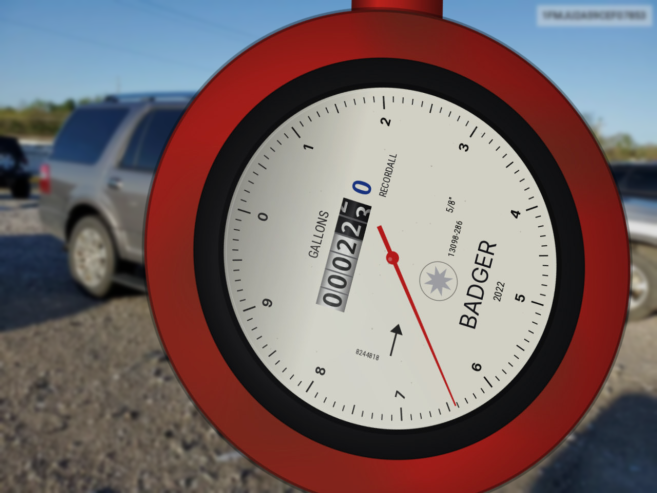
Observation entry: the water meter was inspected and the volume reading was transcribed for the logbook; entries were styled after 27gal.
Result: 2226.4gal
